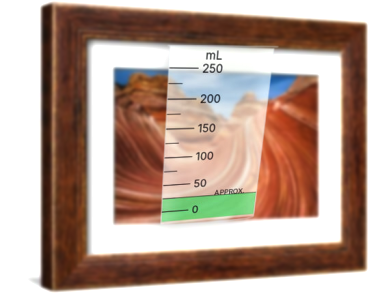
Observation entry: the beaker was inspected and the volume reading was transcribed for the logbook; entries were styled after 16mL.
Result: 25mL
